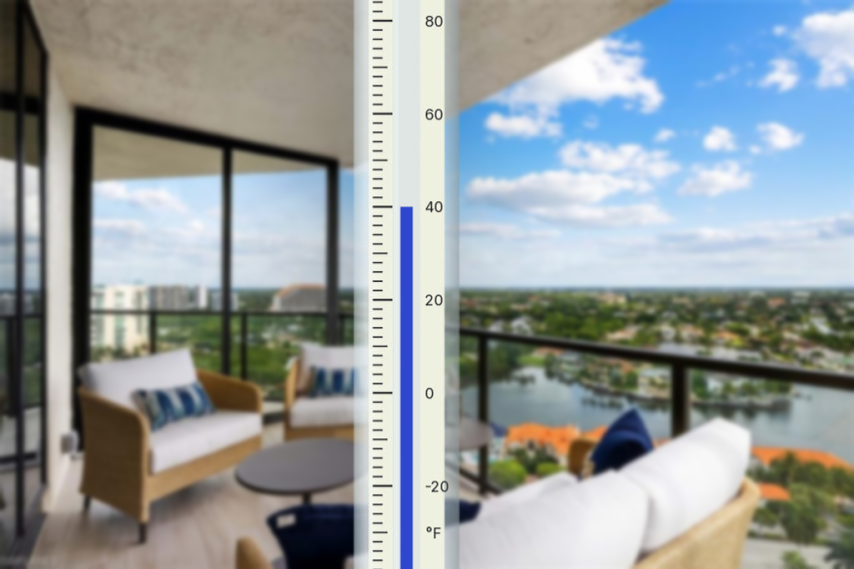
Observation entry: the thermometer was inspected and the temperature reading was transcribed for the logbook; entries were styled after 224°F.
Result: 40°F
